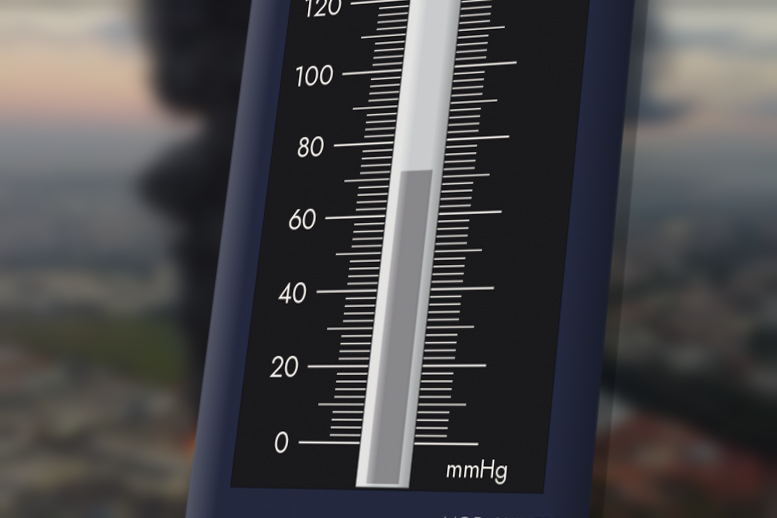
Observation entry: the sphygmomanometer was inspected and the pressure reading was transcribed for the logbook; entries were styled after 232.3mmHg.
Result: 72mmHg
